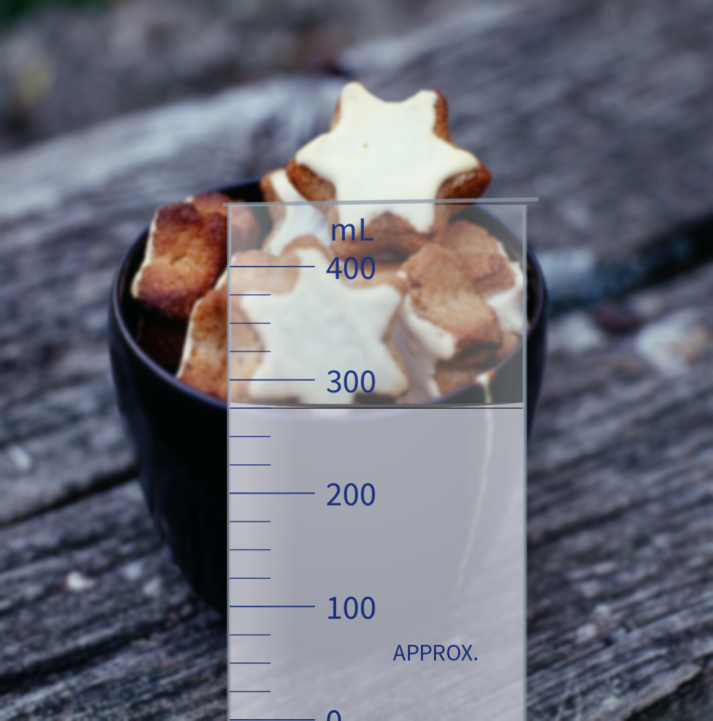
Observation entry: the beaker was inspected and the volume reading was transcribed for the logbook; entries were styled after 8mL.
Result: 275mL
